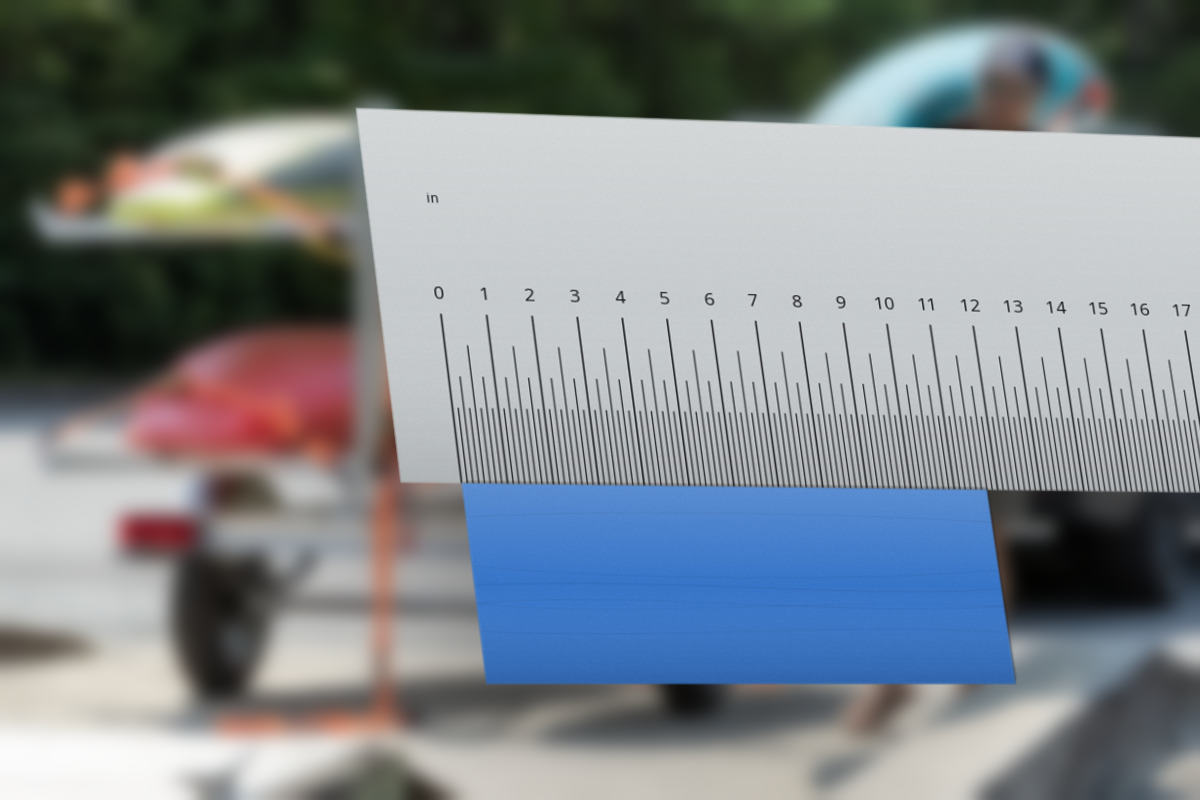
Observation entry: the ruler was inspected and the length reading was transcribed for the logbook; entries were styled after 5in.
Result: 11.75in
